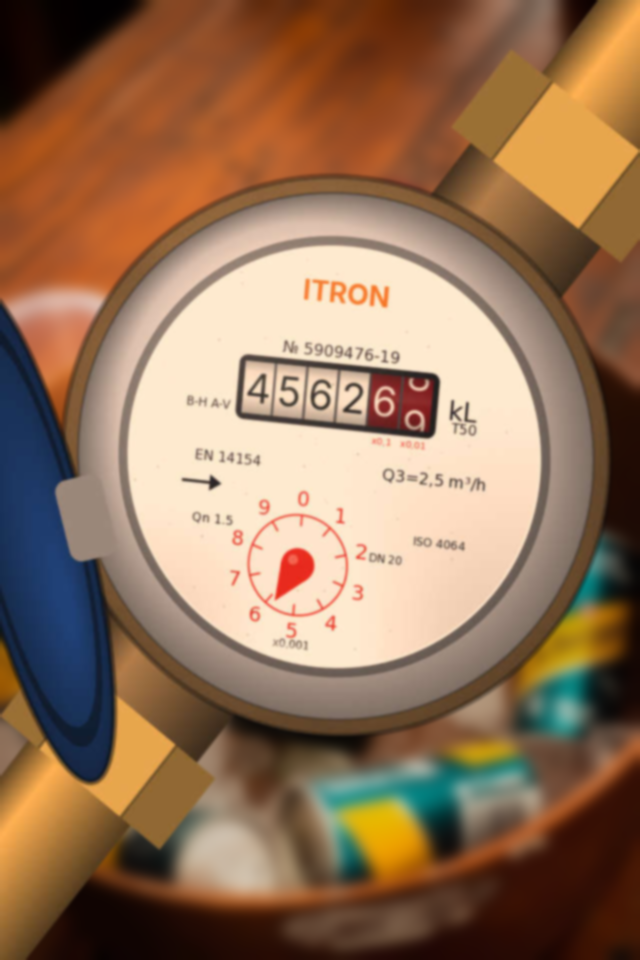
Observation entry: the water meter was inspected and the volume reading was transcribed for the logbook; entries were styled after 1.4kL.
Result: 4562.685kL
